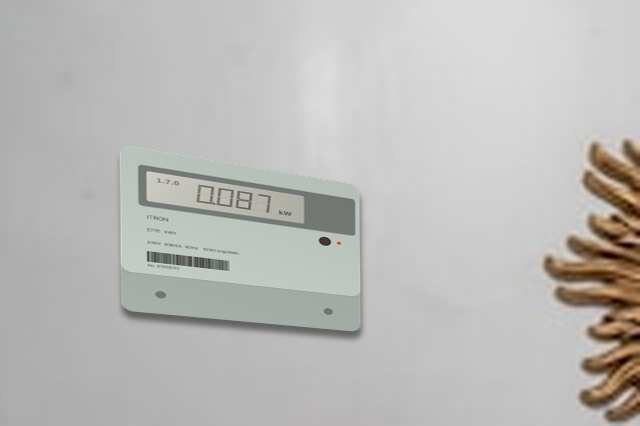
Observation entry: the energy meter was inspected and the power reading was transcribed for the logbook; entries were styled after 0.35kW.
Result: 0.087kW
